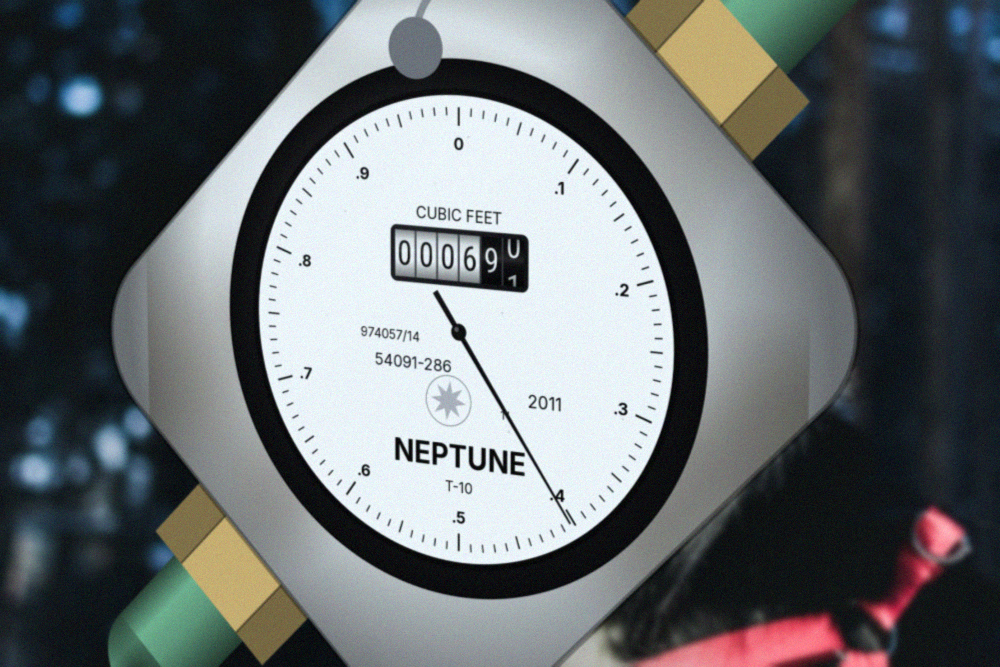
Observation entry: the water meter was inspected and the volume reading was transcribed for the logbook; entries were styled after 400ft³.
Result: 690.40ft³
